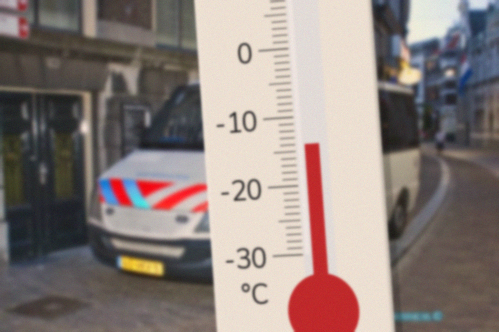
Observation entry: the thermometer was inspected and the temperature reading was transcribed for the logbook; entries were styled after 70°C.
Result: -14°C
